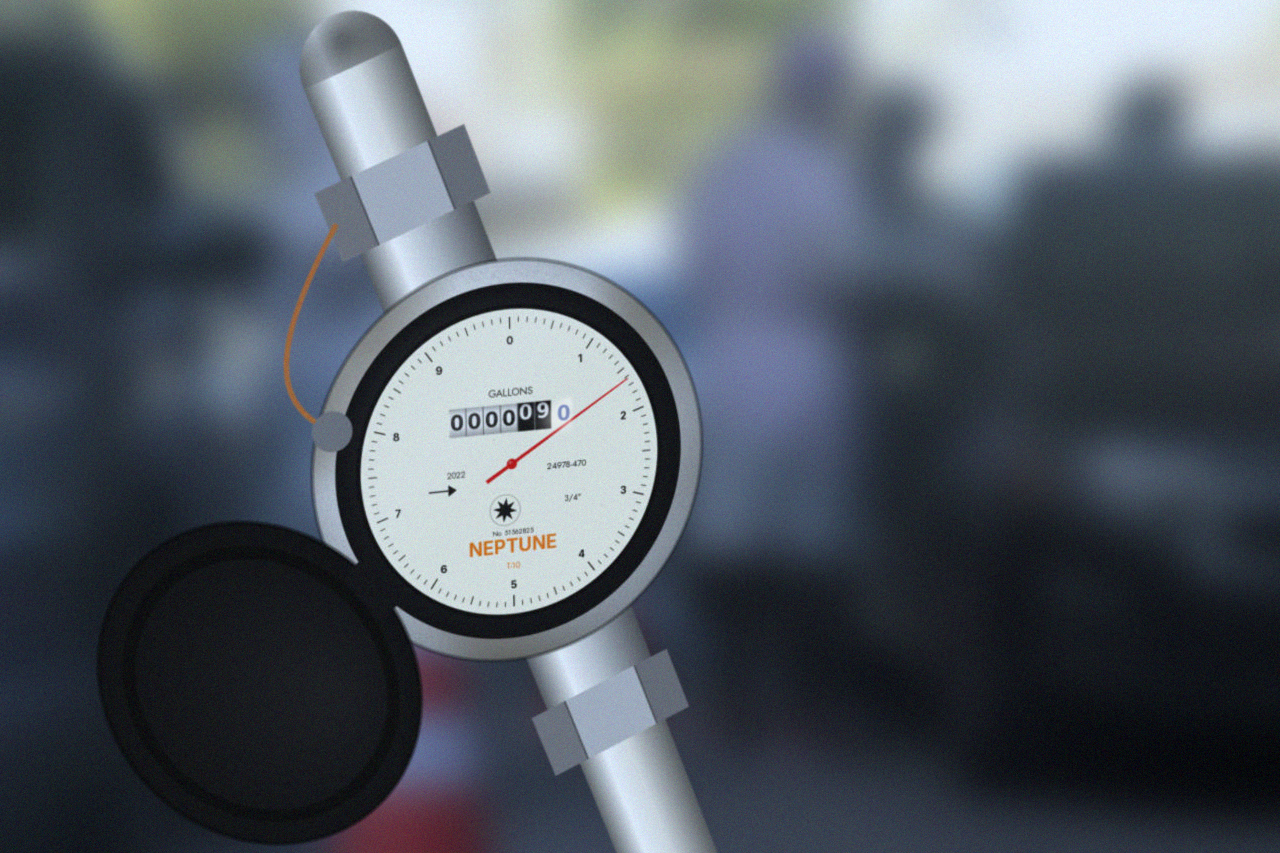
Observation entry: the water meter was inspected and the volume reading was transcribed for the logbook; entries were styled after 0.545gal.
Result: 91.6gal
